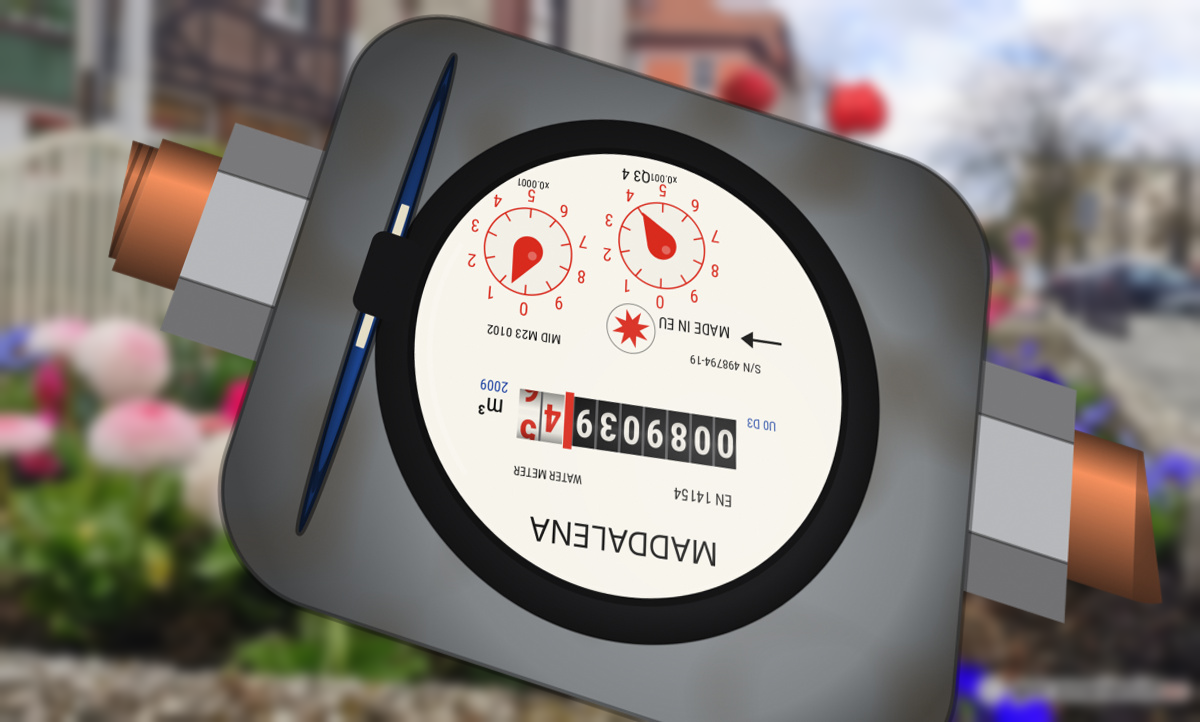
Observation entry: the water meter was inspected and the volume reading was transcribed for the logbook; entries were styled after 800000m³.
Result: 89039.4540m³
